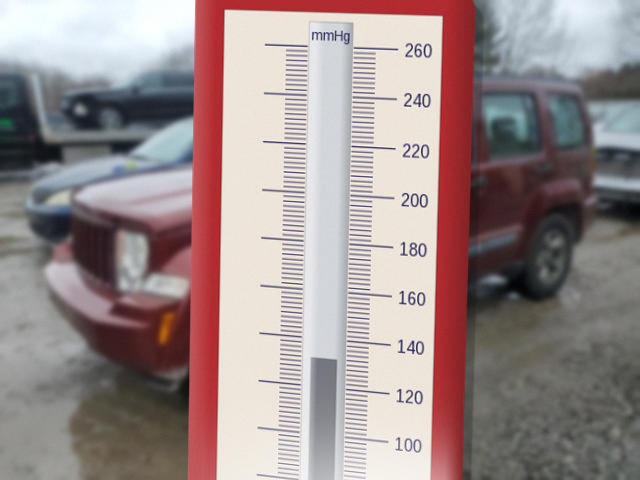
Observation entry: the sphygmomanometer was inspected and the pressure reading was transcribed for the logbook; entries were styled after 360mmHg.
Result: 132mmHg
